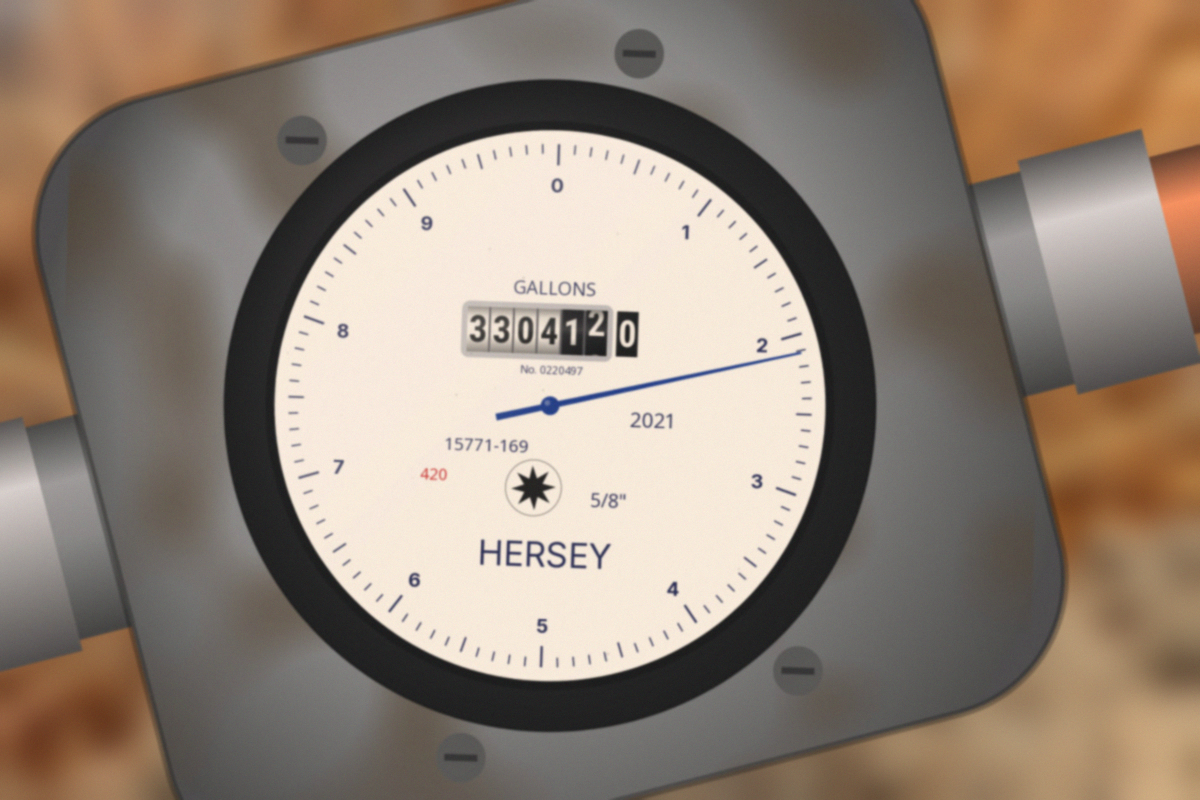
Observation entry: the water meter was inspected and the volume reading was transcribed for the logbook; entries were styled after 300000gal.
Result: 3304122.1gal
